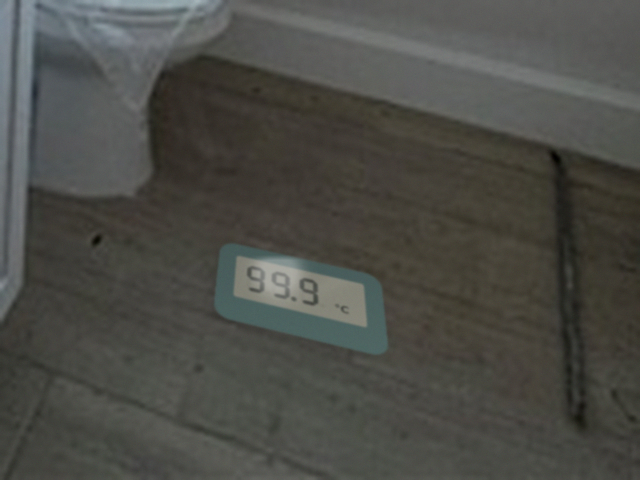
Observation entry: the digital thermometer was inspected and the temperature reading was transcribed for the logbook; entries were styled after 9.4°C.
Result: 99.9°C
